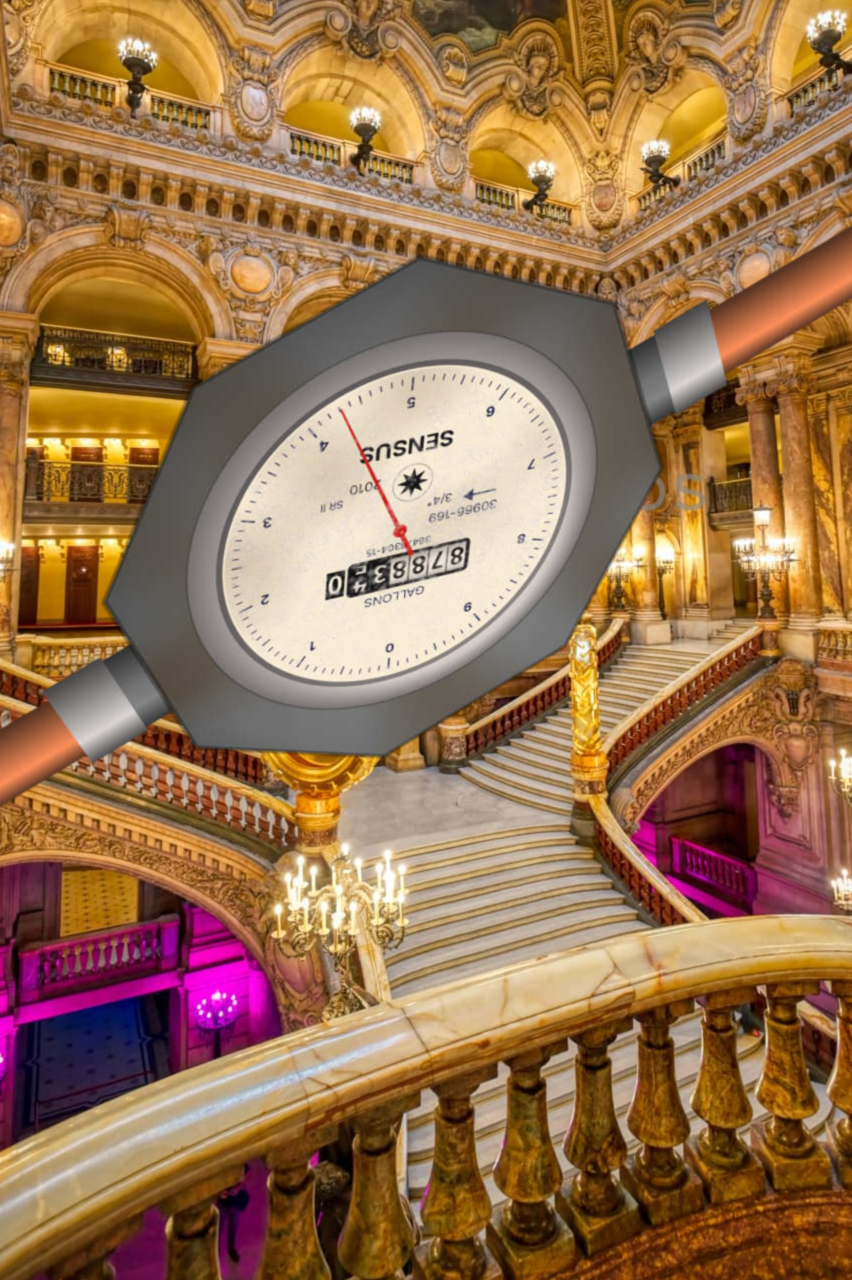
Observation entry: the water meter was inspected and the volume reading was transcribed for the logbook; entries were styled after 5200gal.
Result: 8788344.3gal
